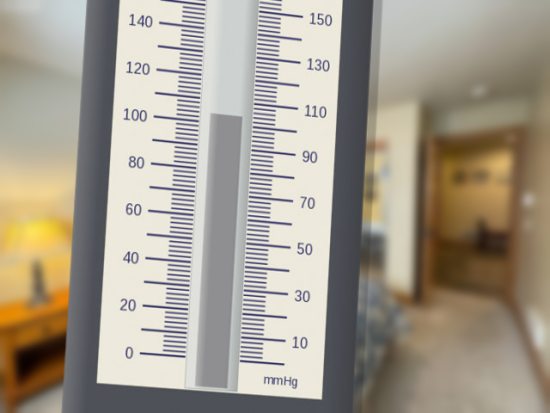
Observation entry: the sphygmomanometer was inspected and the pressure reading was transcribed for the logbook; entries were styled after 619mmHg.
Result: 104mmHg
